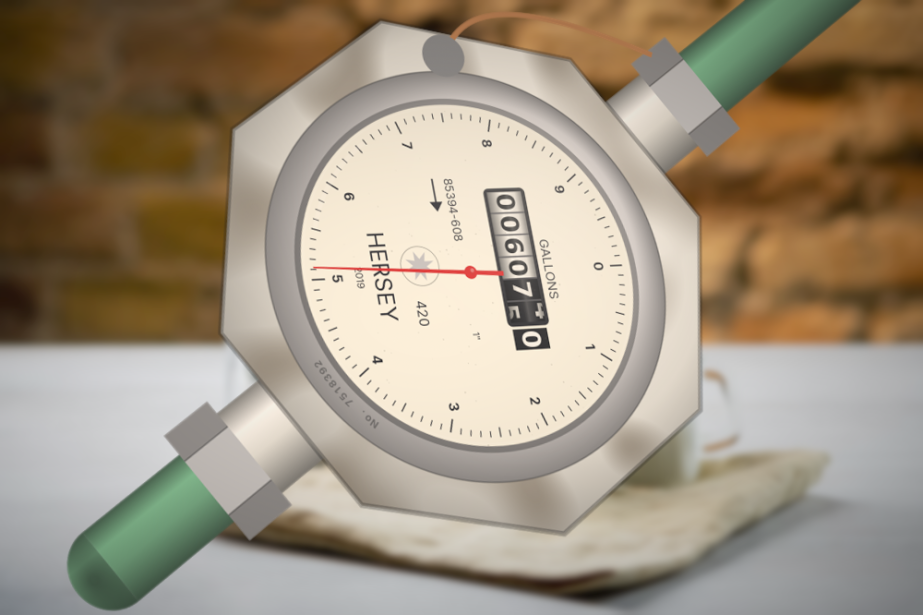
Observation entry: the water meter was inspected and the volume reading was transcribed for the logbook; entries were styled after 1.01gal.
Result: 60745.1gal
